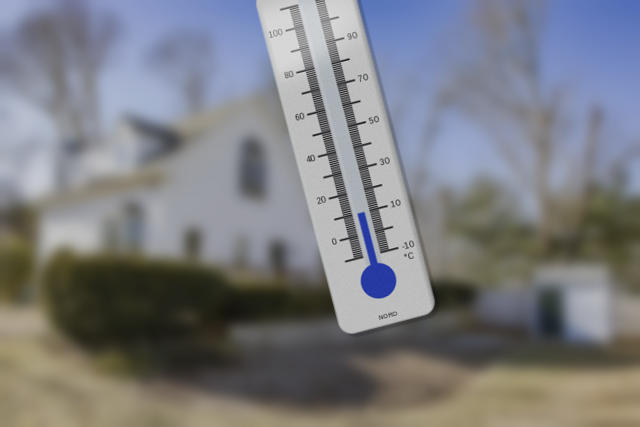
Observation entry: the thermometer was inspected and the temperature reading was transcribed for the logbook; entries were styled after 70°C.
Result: 10°C
